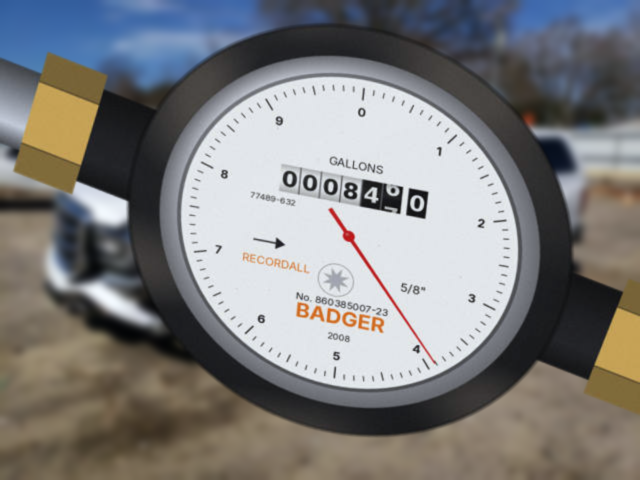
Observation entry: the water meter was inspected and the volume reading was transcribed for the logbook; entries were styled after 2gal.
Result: 8463.9gal
